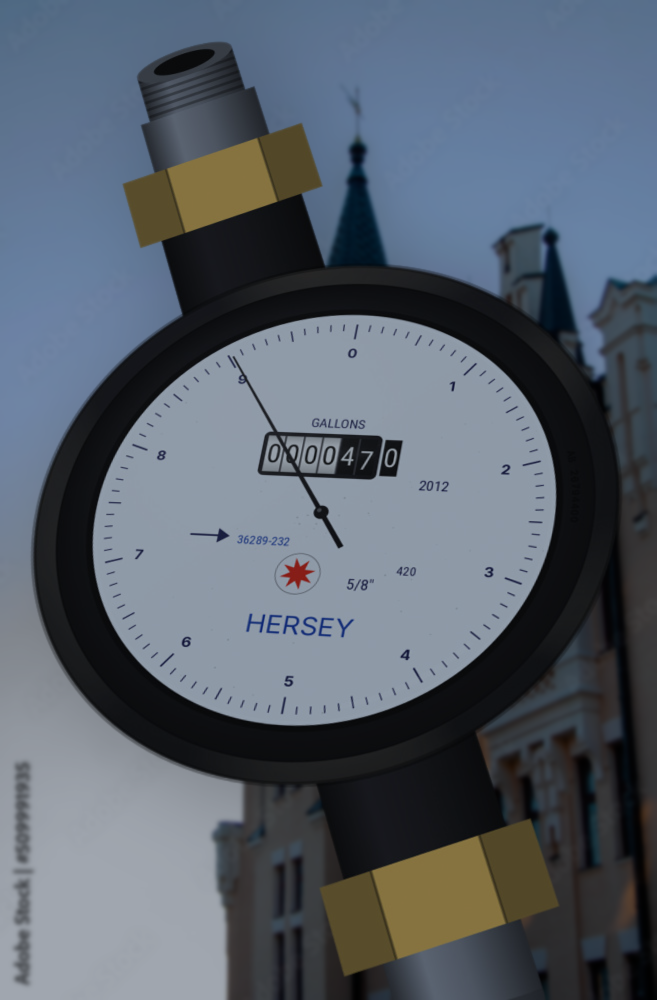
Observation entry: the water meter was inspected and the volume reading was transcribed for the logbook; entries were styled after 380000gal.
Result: 469.0gal
